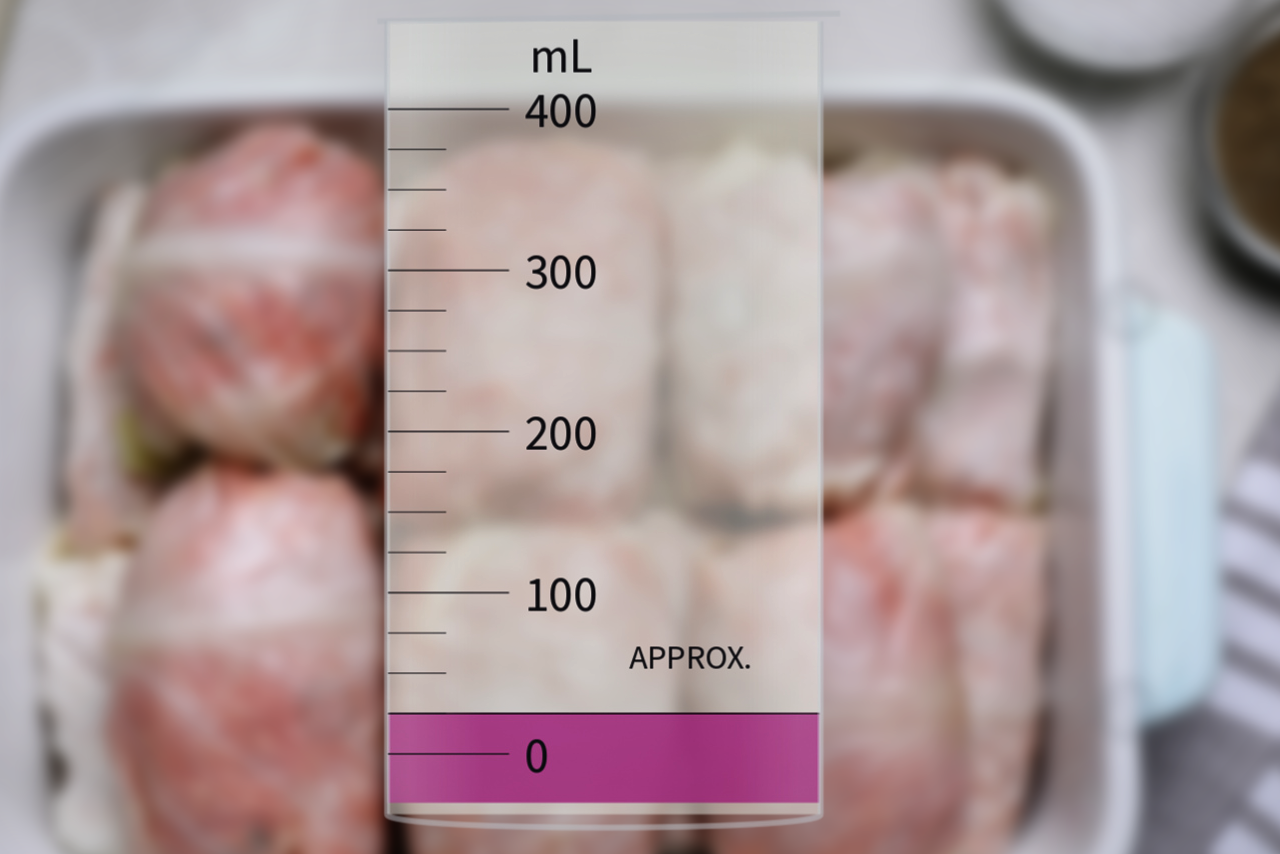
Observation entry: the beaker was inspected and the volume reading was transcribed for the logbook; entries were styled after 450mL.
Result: 25mL
